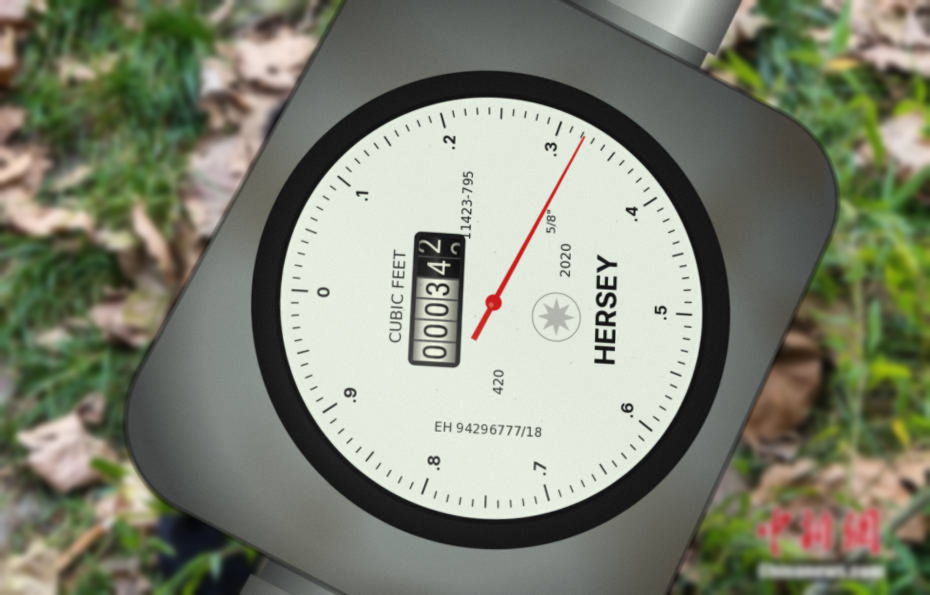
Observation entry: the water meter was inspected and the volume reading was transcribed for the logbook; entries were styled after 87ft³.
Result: 342.32ft³
